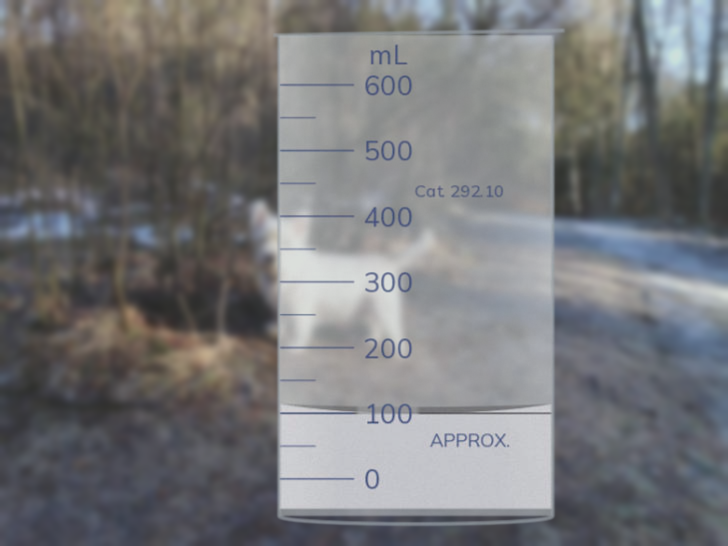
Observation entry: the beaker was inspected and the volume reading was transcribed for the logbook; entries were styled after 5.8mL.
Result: 100mL
